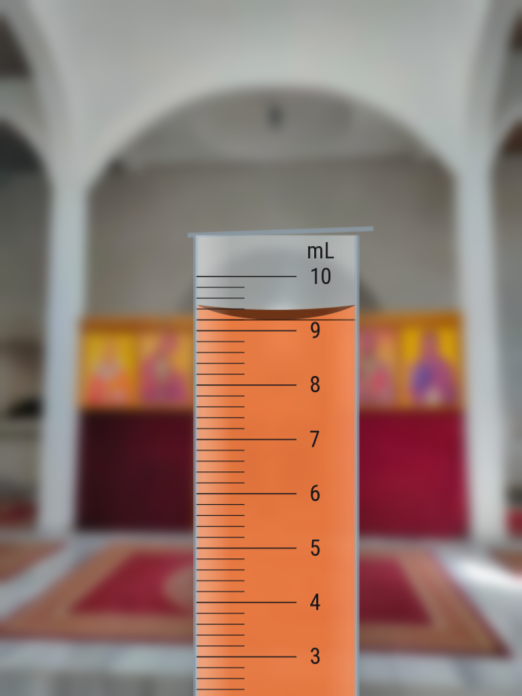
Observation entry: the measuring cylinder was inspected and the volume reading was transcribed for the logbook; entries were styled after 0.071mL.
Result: 9.2mL
